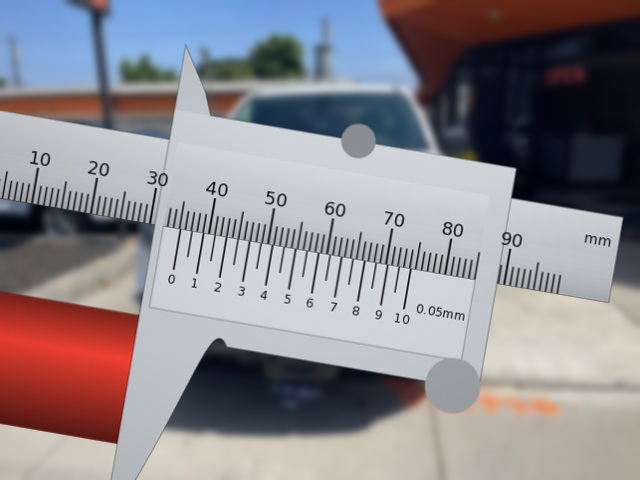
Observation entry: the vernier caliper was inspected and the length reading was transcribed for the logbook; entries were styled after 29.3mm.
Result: 35.2mm
